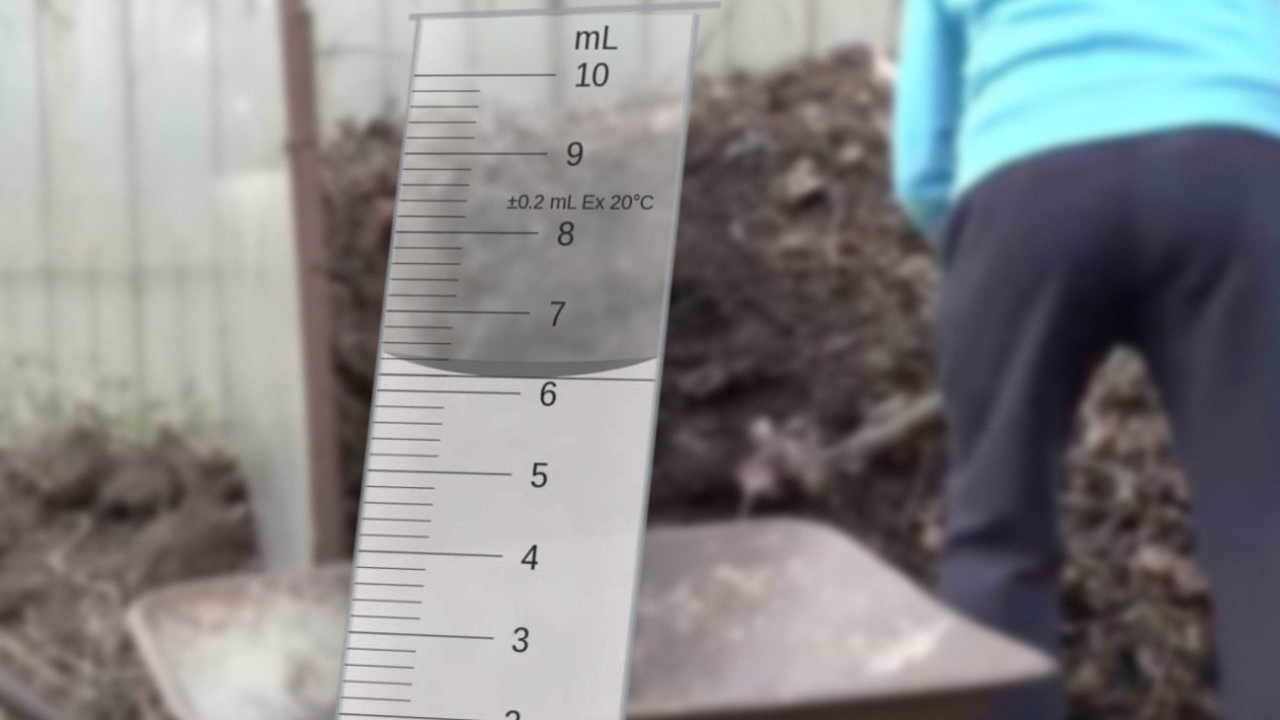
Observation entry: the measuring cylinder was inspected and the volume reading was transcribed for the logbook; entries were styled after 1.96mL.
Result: 6.2mL
